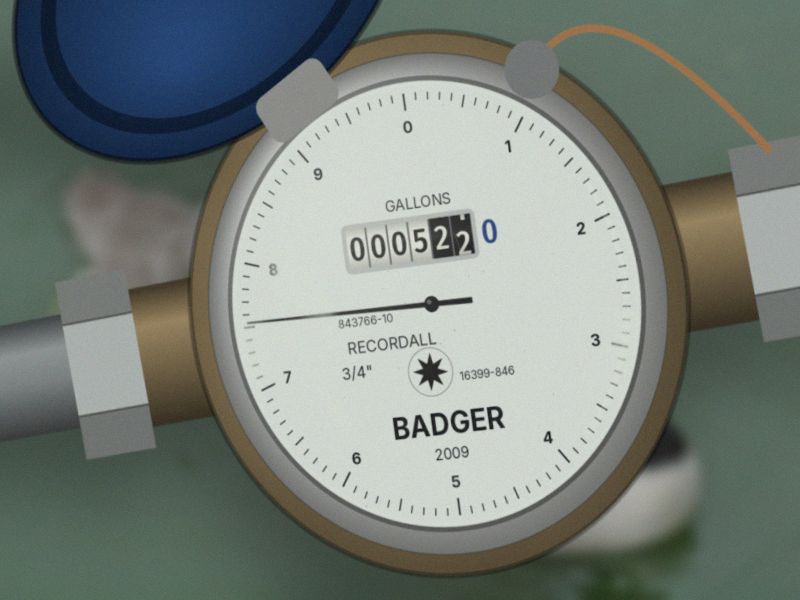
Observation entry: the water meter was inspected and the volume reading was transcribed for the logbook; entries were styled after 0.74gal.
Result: 5217.5gal
